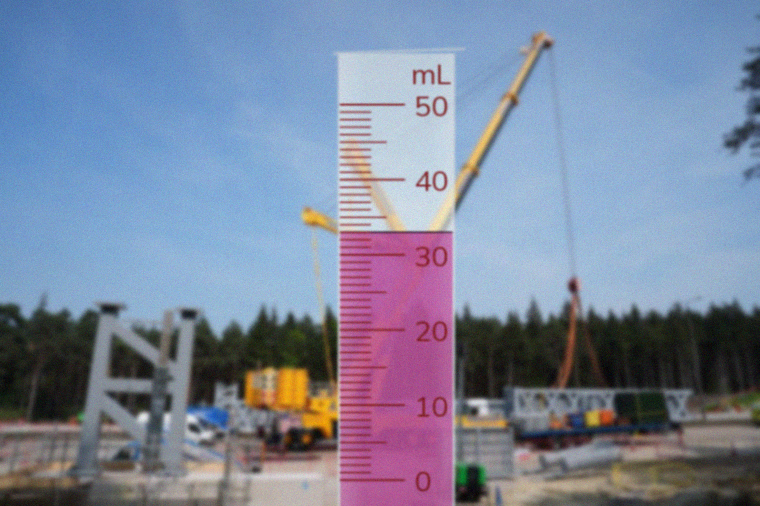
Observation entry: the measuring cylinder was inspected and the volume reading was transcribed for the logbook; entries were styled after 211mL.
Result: 33mL
